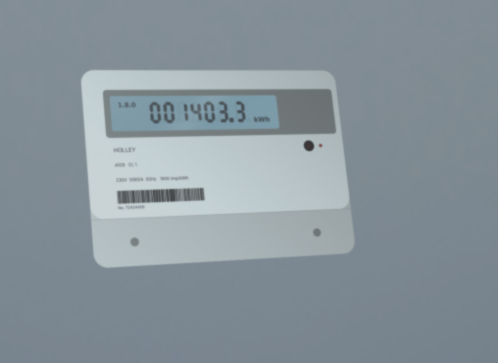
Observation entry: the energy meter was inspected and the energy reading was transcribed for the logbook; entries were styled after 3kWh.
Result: 1403.3kWh
